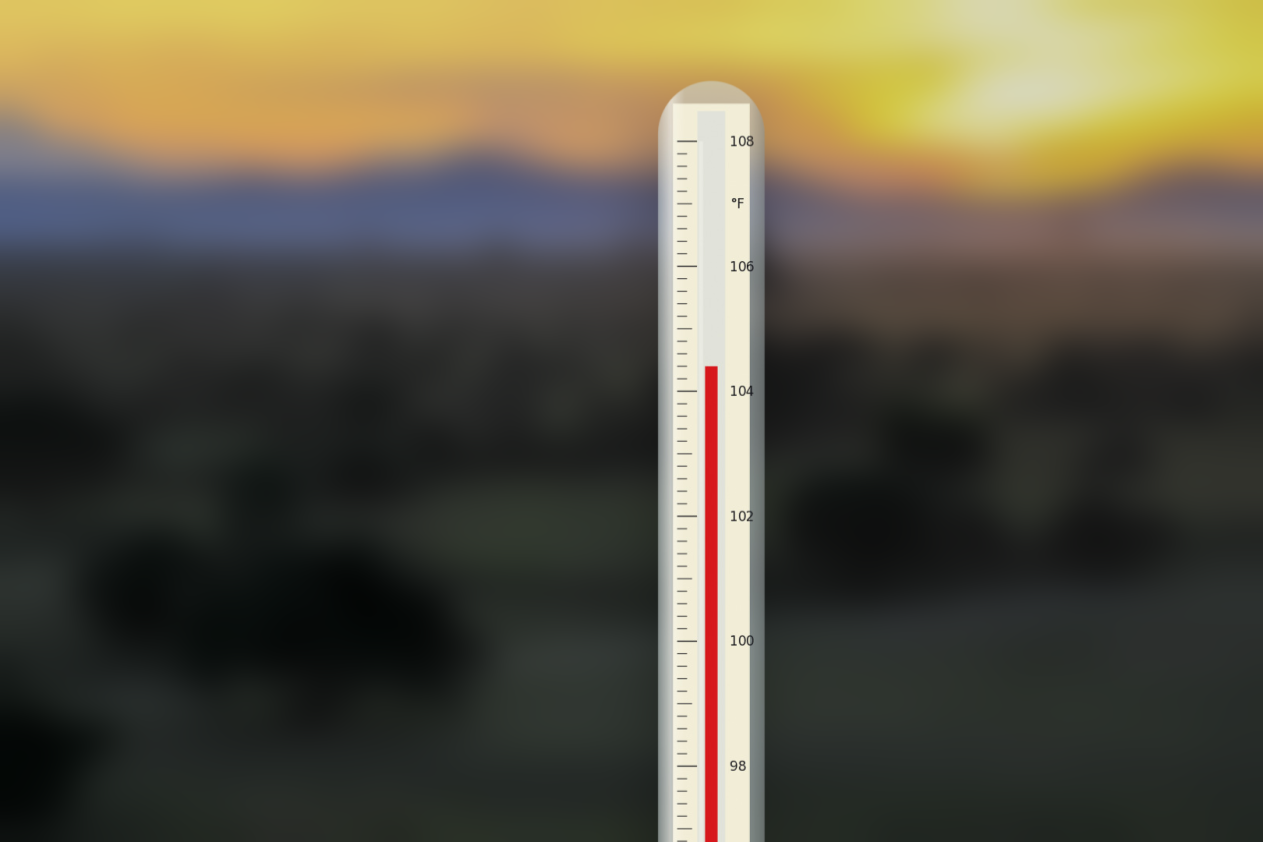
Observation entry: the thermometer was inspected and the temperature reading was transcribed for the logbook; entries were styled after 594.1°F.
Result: 104.4°F
